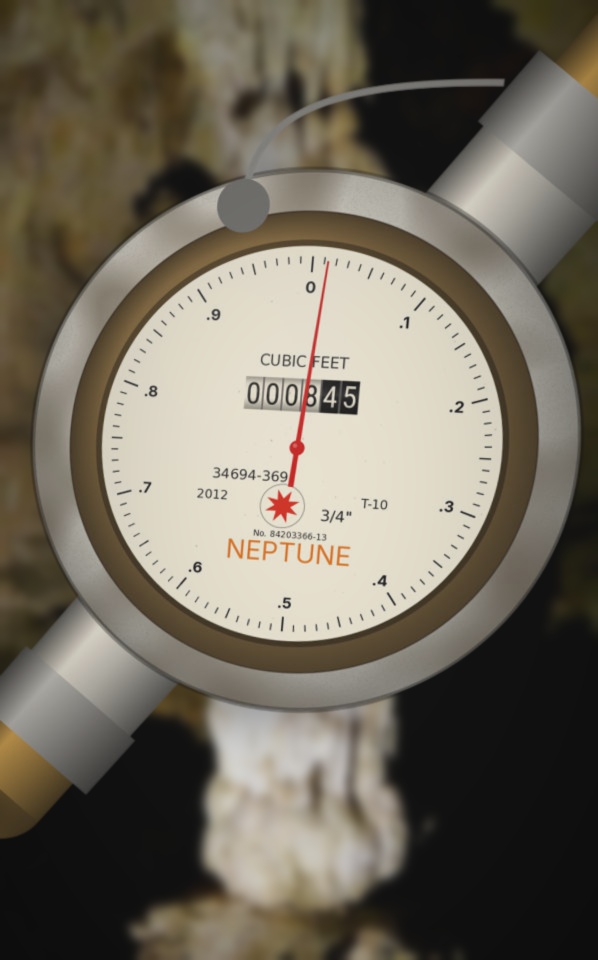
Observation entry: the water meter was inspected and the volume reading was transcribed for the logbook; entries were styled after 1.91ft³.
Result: 845.01ft³
